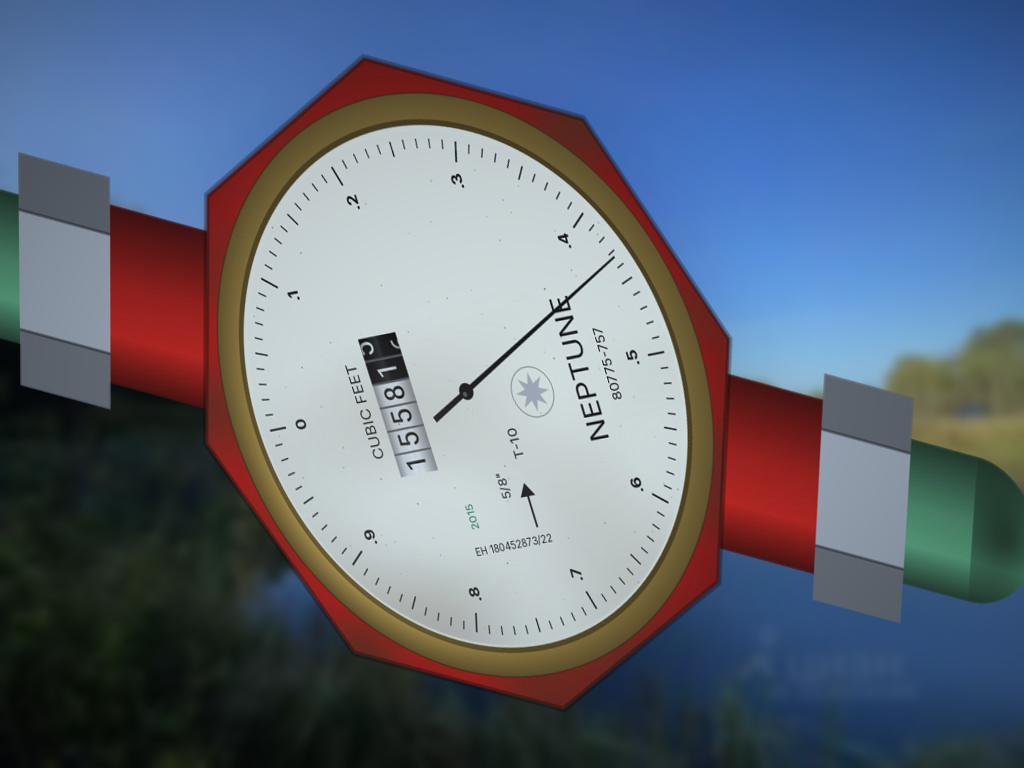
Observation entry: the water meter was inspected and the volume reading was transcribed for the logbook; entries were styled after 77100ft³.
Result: 155815.43ft³
